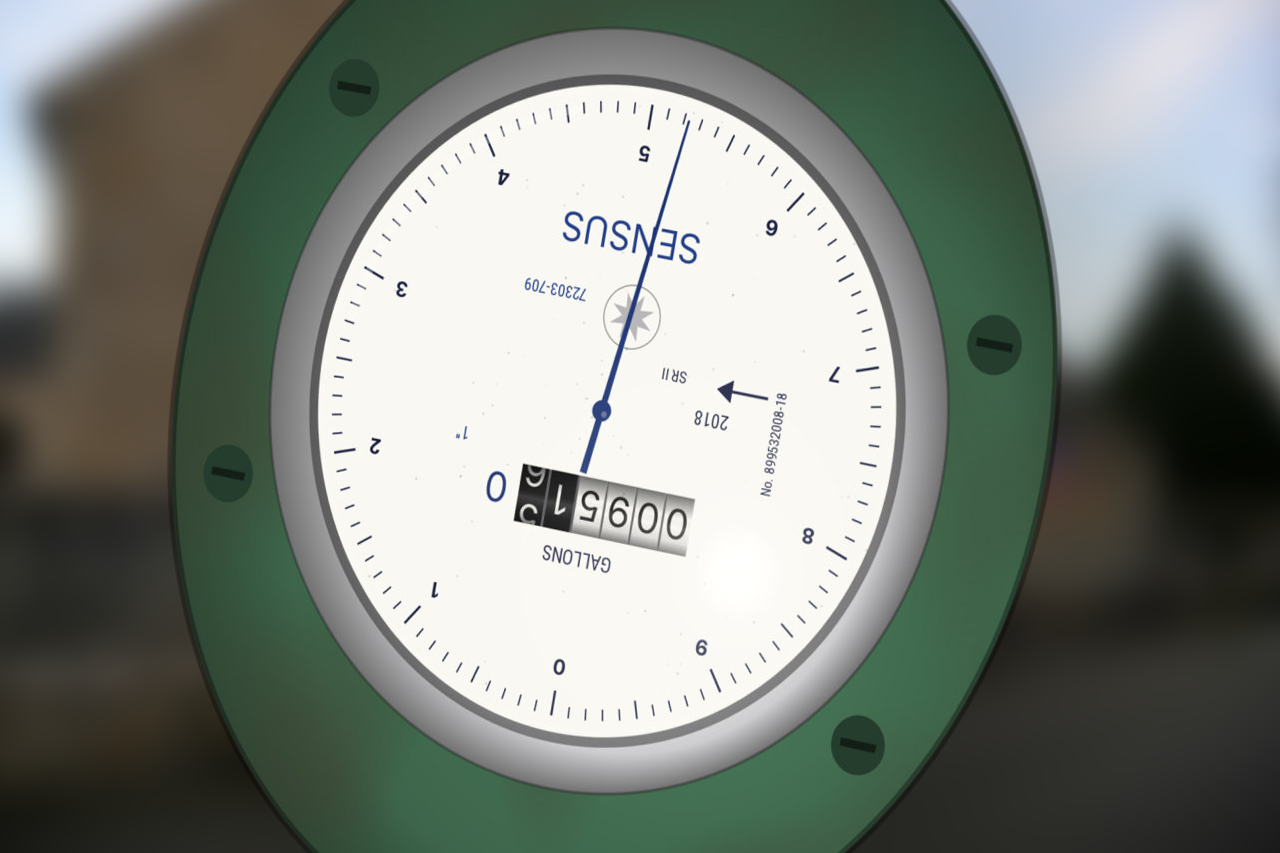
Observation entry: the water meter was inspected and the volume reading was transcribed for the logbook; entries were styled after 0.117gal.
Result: 95155.2gal
